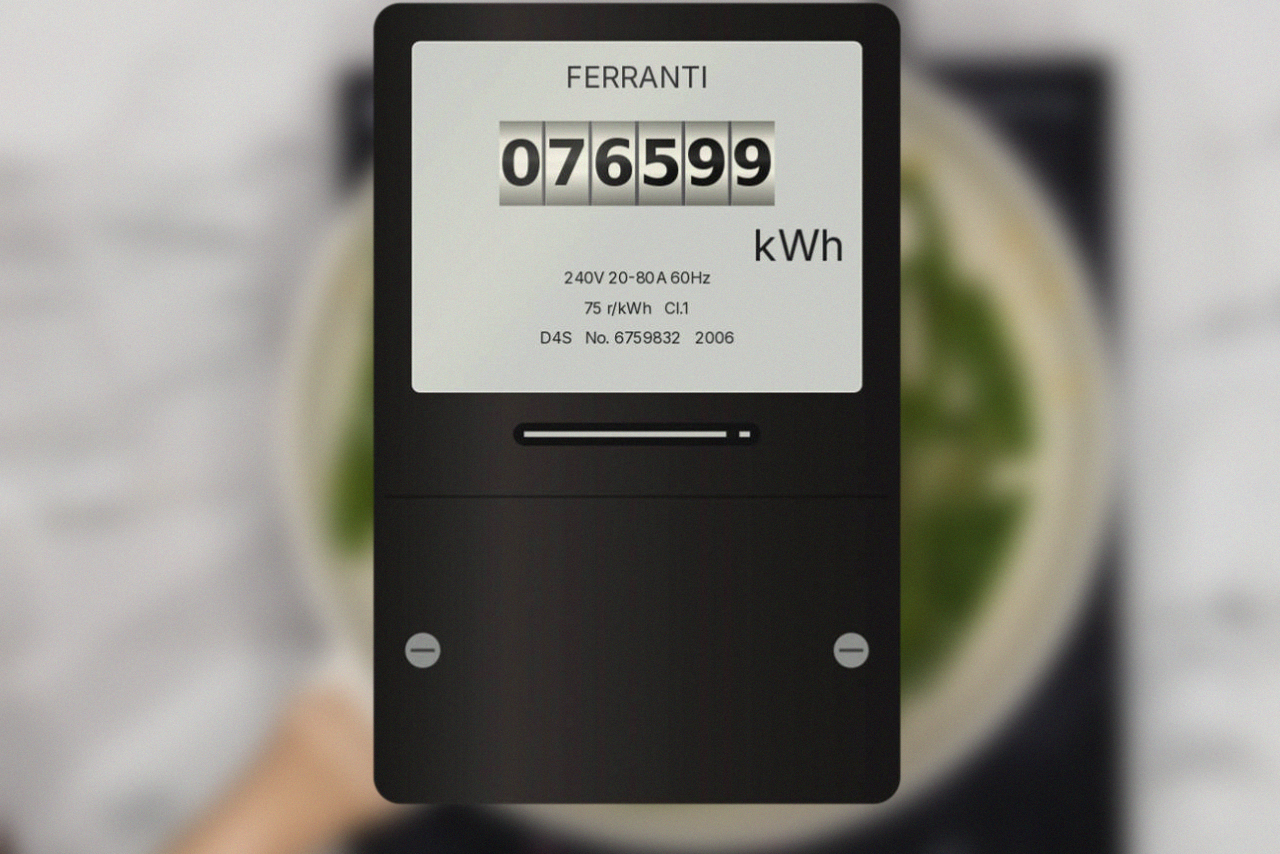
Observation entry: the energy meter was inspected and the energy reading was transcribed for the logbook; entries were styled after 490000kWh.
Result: 76599kWh
